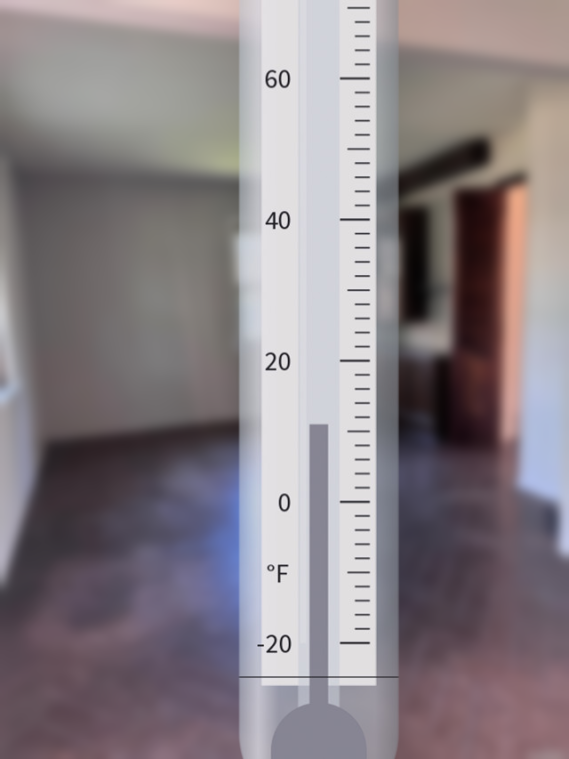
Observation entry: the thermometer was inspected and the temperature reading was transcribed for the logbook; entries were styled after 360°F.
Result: 11°F
